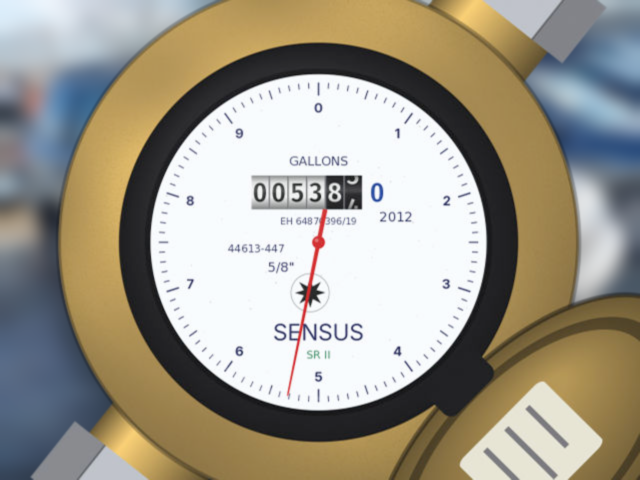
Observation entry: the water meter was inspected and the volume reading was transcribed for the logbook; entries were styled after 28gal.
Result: 53835.3gal
